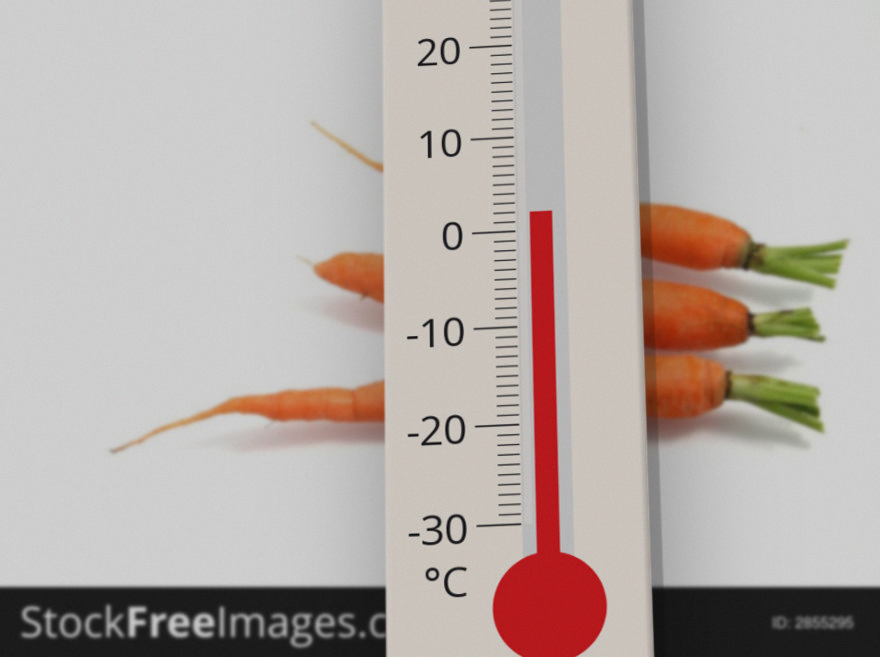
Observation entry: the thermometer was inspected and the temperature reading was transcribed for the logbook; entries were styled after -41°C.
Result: 2°C
